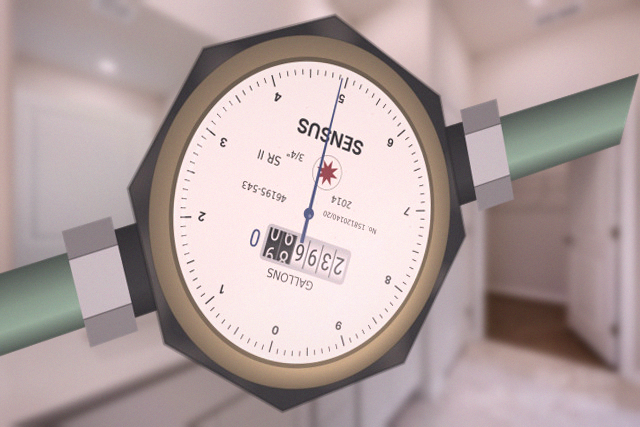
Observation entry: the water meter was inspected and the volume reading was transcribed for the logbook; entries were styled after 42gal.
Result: 2396894.9gal
